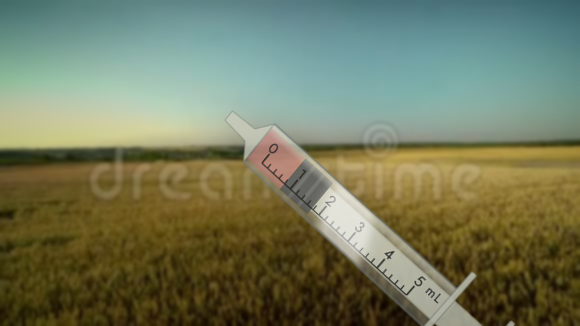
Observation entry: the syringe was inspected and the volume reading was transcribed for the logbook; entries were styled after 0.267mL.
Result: 0.8mL
